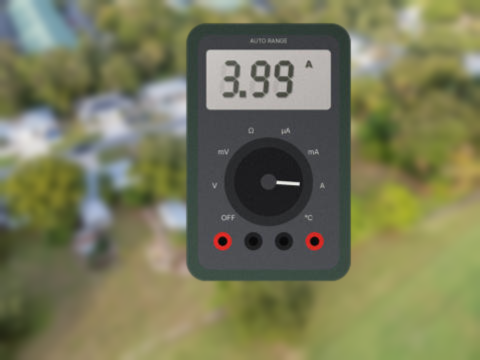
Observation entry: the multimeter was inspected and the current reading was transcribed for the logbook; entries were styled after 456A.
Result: 3.99A
